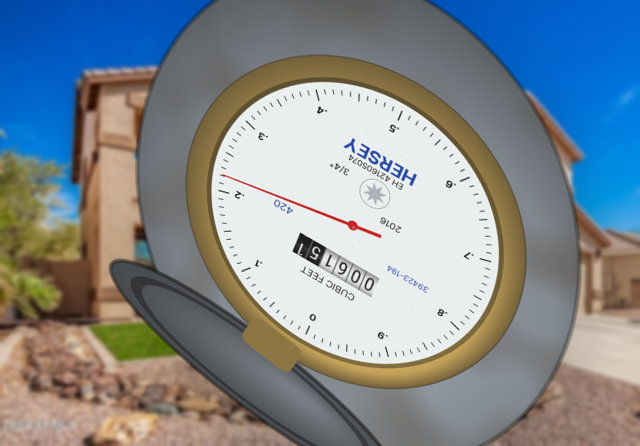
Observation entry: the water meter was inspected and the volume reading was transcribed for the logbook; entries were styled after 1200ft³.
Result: 6151.22ft³
